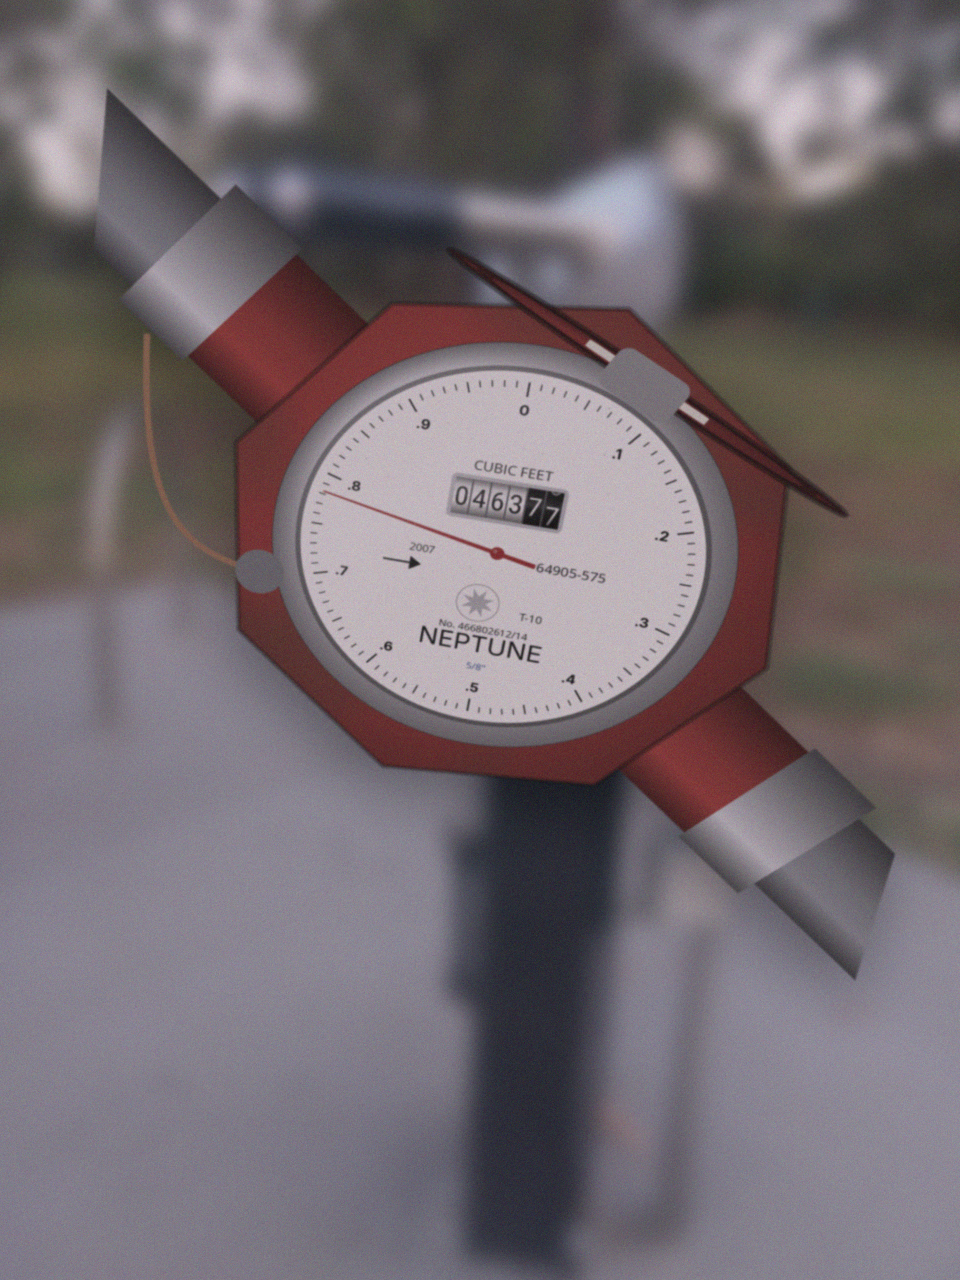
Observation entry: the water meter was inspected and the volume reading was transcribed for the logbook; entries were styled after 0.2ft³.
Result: 46376.78ft³
